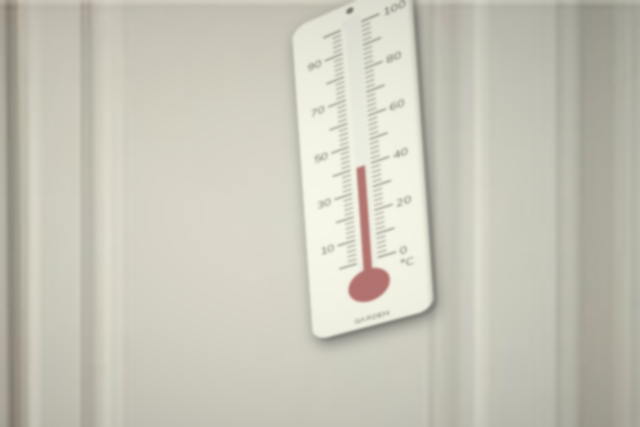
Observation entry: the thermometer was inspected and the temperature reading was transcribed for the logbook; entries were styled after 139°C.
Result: 40°C
